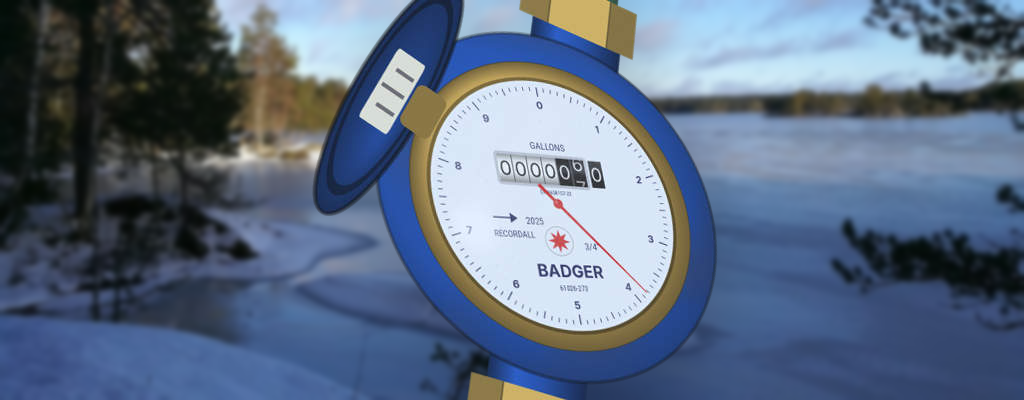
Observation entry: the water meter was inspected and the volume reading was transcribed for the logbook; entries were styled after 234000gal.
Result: 63.8gal
